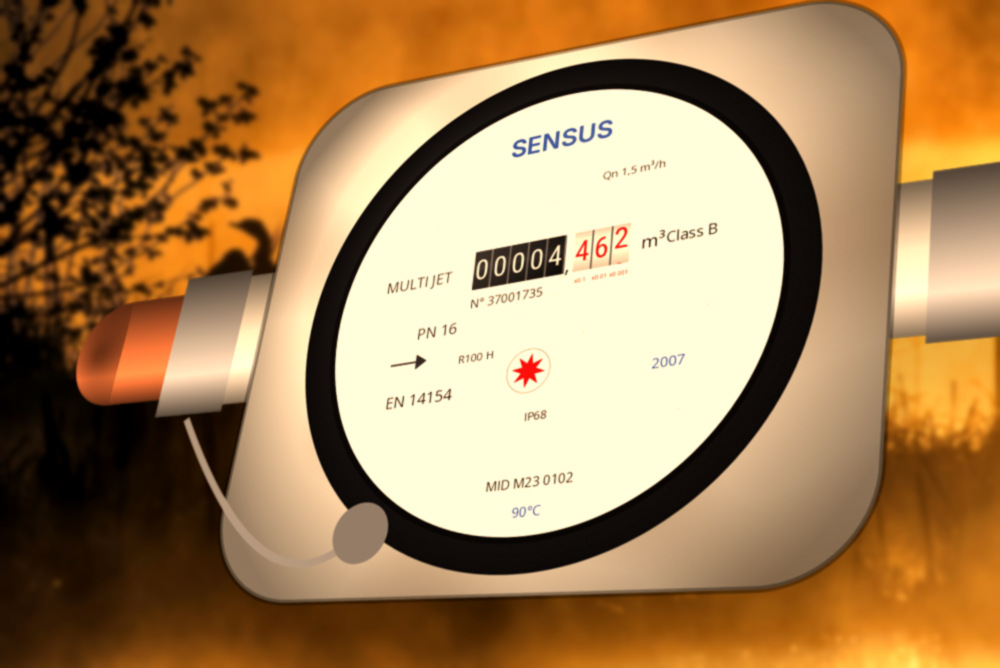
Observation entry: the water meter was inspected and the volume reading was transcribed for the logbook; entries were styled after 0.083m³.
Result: 4.462m³
